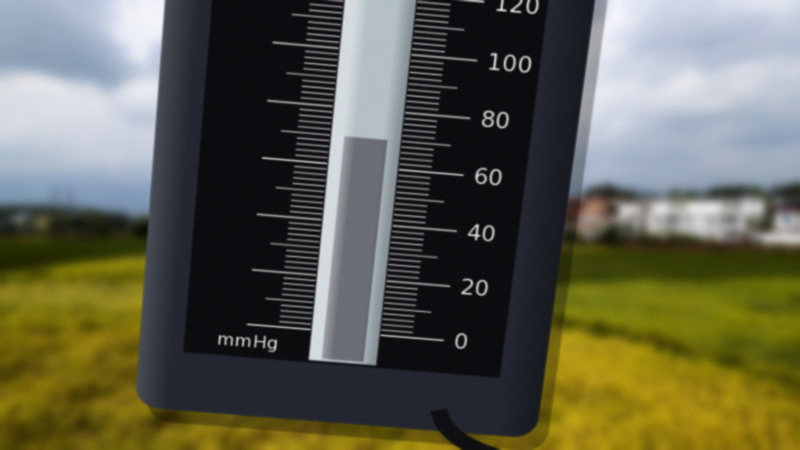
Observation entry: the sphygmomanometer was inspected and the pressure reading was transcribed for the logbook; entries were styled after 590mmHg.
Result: 70mmHg
